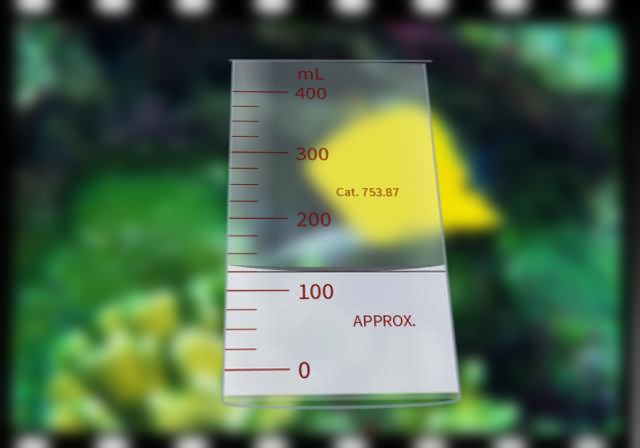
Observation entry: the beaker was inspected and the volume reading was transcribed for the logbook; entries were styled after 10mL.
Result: 125mL
